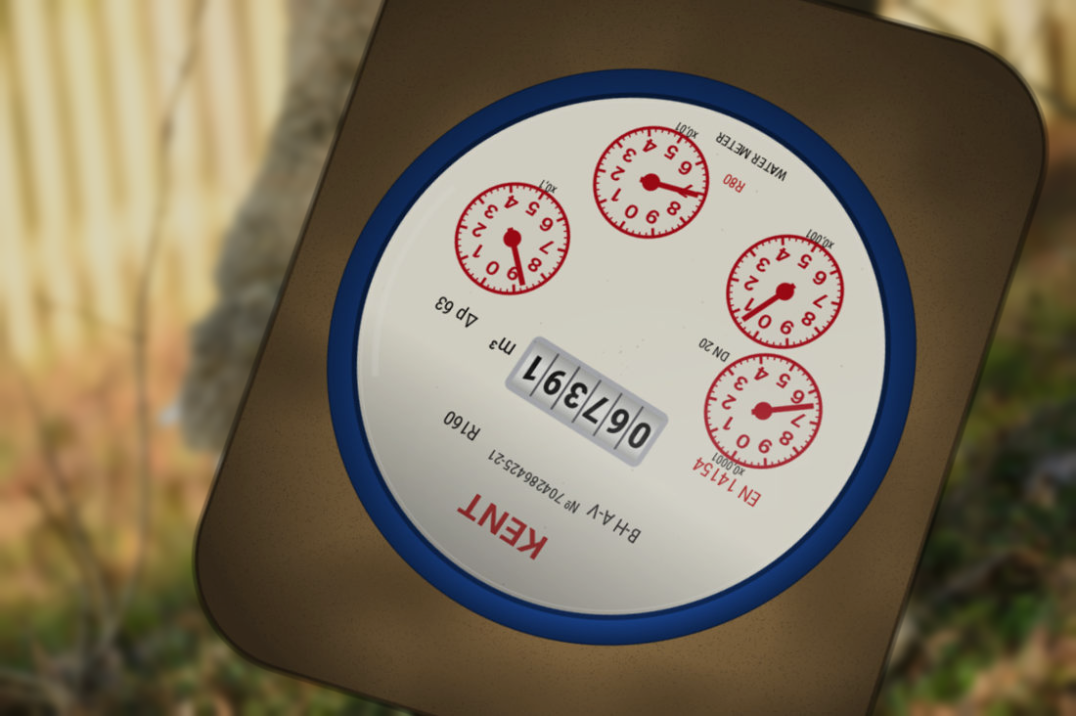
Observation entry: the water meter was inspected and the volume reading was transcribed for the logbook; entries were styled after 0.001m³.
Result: 67391.8706m³
